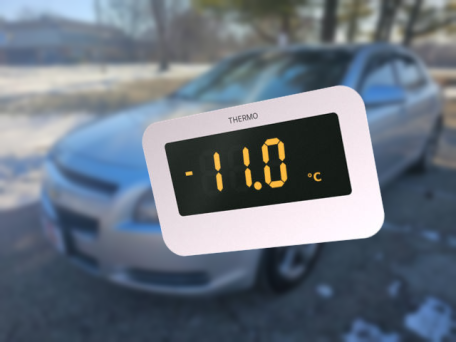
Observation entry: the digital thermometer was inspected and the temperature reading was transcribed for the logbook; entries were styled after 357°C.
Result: -11.0°C
